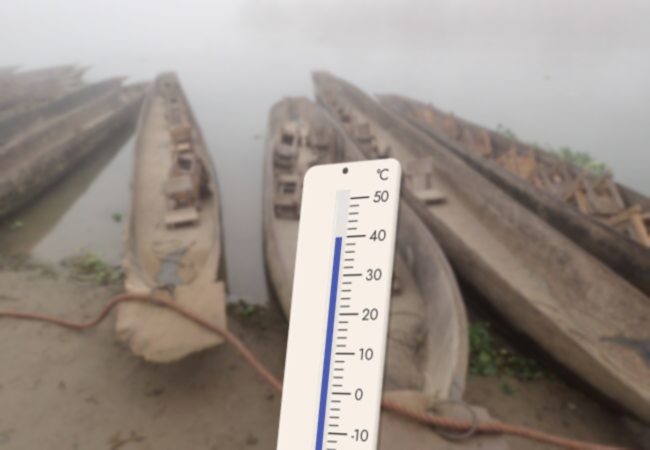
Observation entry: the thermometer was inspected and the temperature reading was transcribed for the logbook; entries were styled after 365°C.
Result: 40°C
